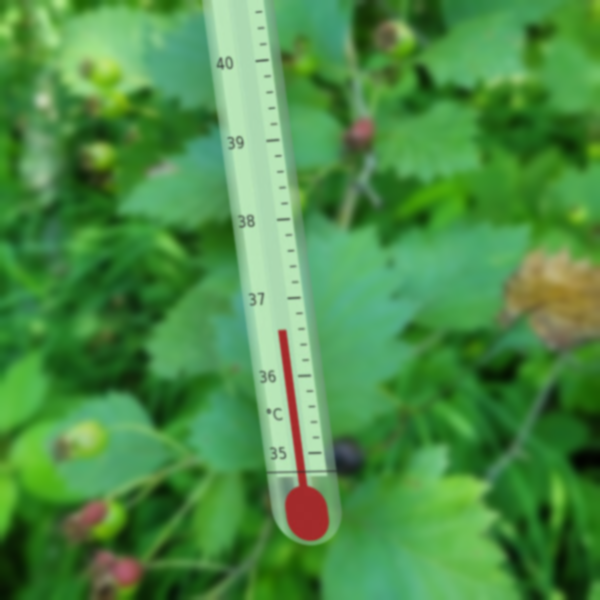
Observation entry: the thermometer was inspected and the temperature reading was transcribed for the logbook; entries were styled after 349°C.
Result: 36.6°C
